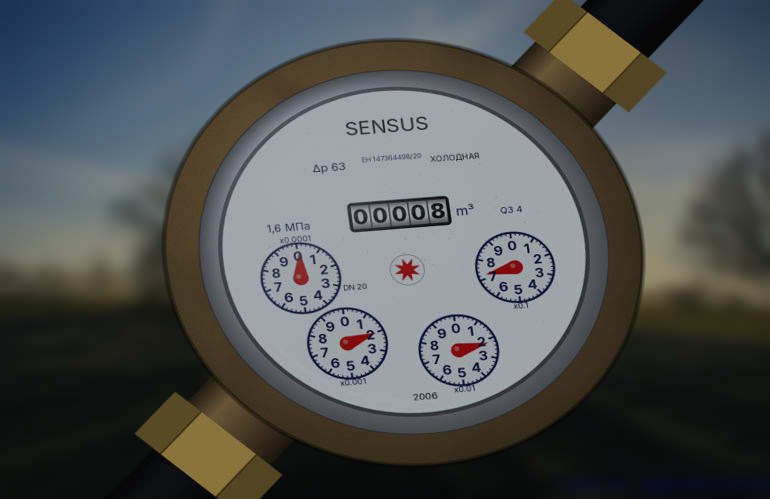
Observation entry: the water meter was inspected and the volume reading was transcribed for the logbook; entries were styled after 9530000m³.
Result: 8.7220m³
